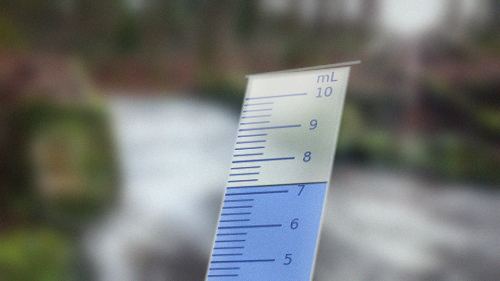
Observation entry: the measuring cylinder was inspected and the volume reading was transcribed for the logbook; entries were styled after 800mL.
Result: 7.2mL
